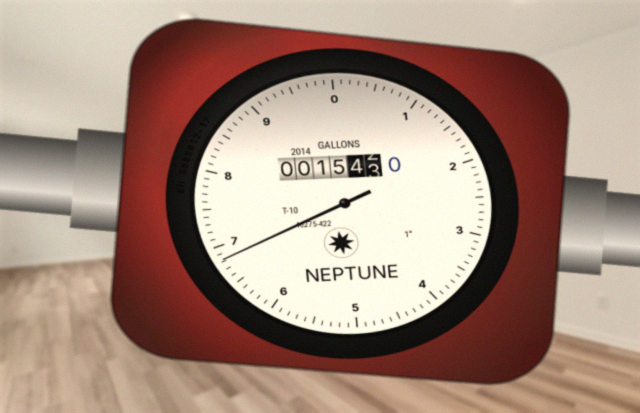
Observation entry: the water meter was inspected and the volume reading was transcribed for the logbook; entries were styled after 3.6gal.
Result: 15426.8gal
